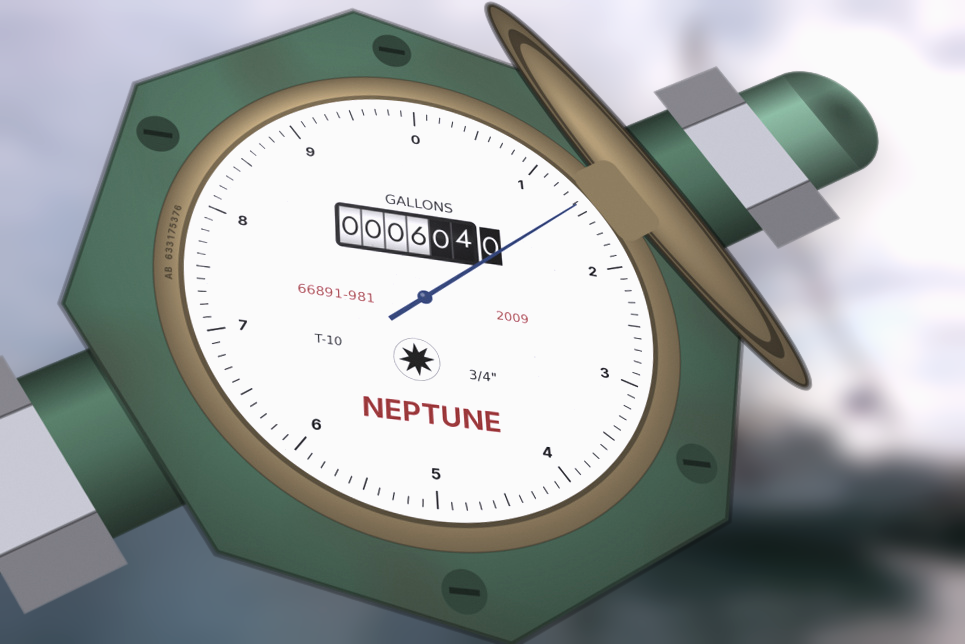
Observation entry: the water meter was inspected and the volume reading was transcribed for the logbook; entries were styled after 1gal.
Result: 6041.4gal
